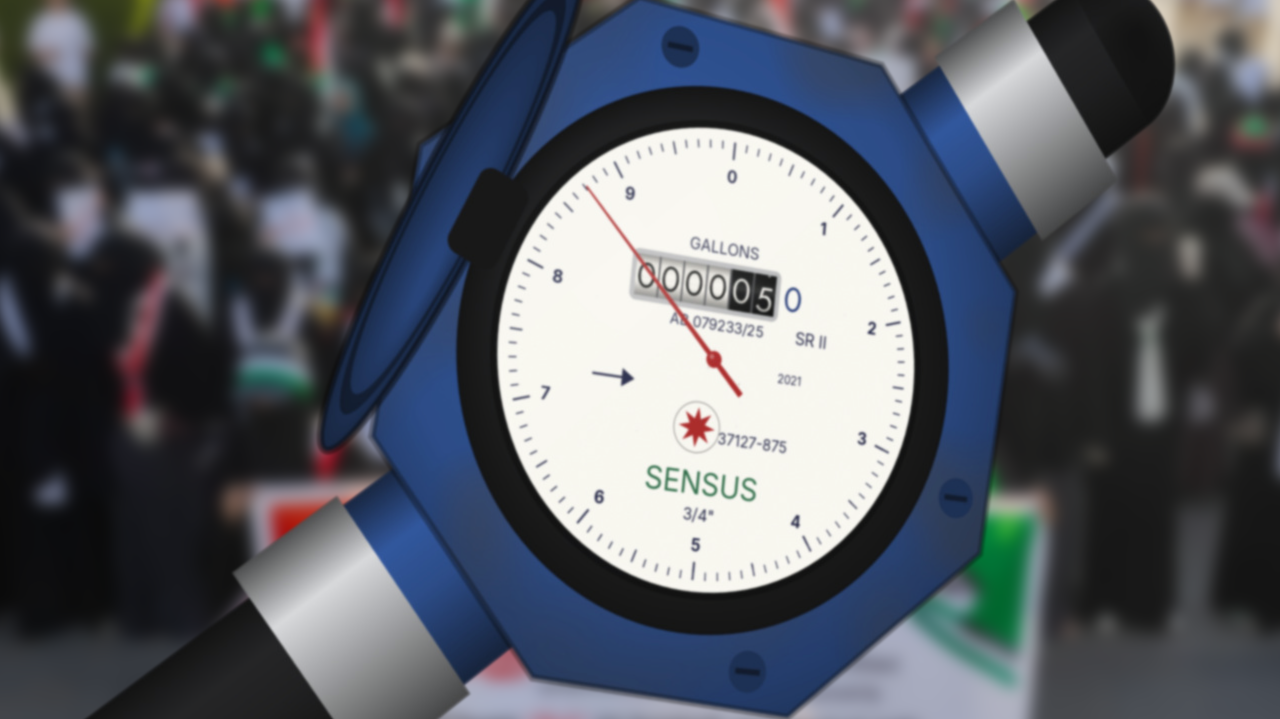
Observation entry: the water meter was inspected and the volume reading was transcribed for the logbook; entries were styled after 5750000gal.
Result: 48.7gal
